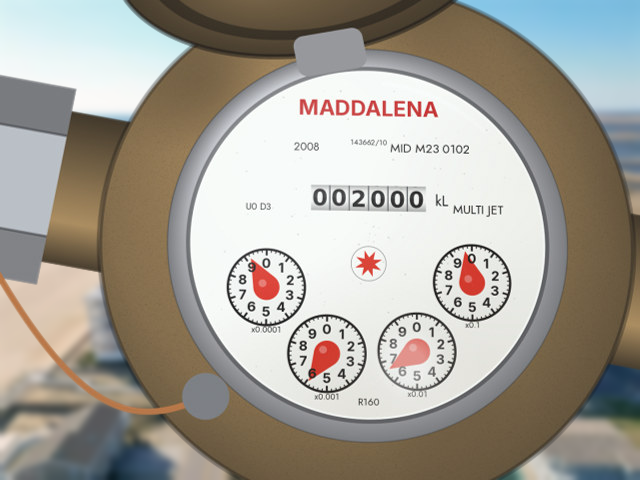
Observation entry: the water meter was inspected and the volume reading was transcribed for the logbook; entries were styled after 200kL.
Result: 1999.9659kL
